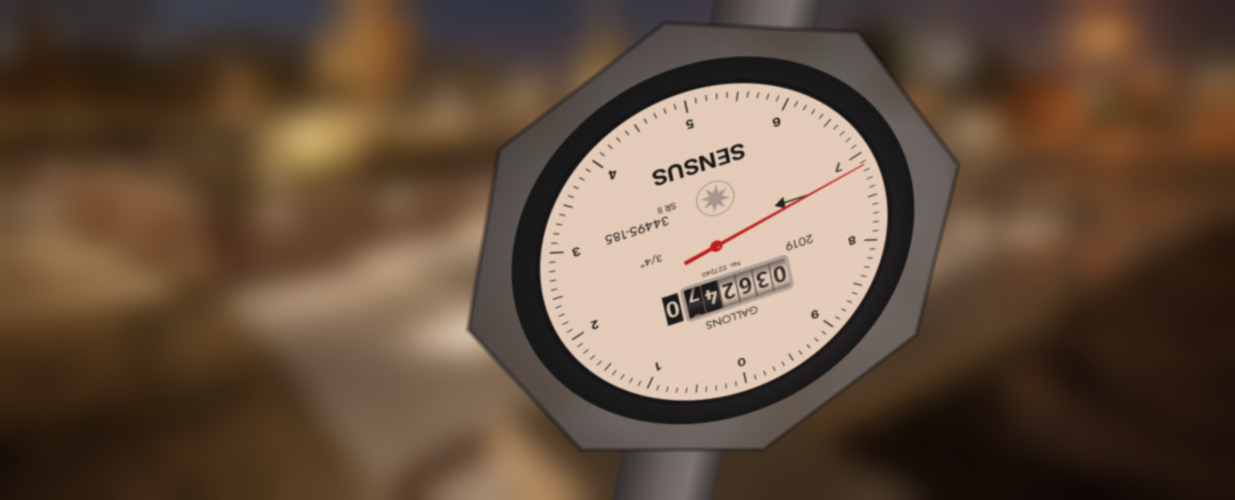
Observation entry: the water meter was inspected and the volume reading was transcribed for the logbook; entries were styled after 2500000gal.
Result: 362467.1gal
